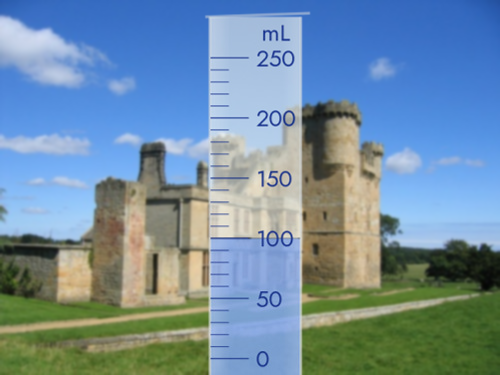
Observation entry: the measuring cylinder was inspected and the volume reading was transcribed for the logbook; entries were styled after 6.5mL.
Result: 100mL
